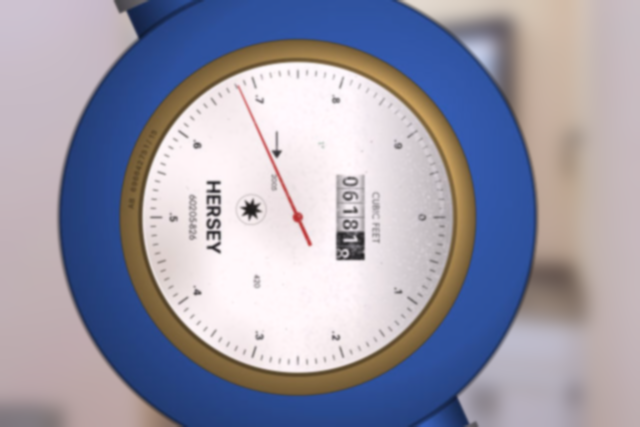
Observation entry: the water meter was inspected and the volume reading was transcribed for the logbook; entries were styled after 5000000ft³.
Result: 61817.68ft³
